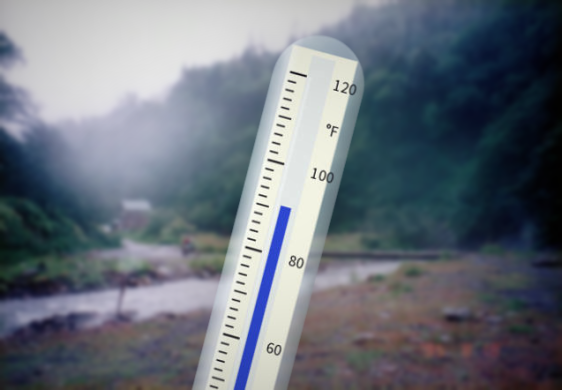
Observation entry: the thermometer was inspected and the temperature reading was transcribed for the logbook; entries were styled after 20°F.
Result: 91°F
